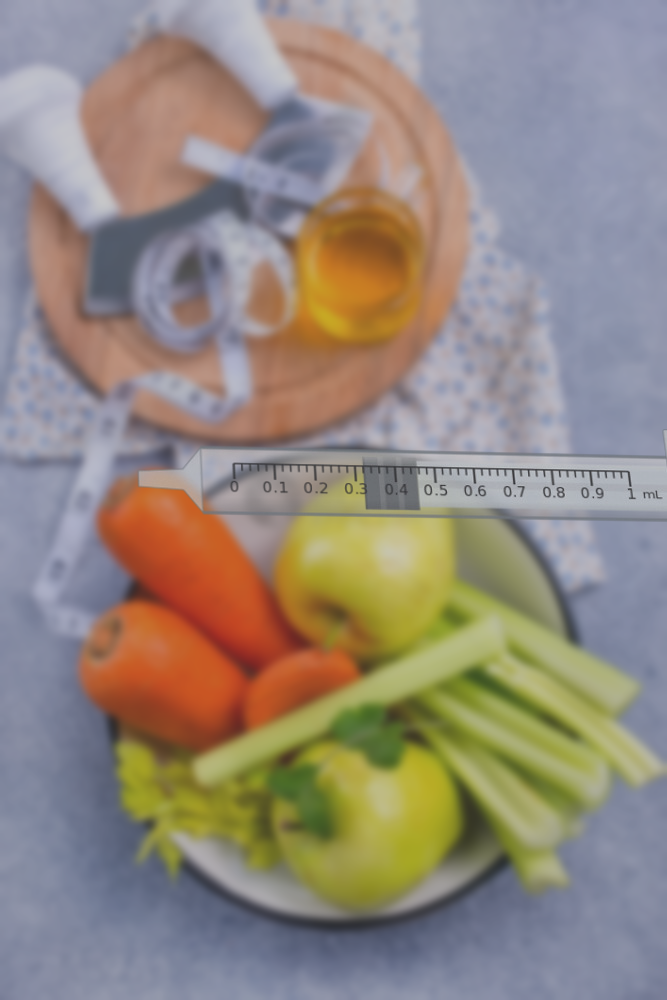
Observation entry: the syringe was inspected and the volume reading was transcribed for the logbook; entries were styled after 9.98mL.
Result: 0.32mL
